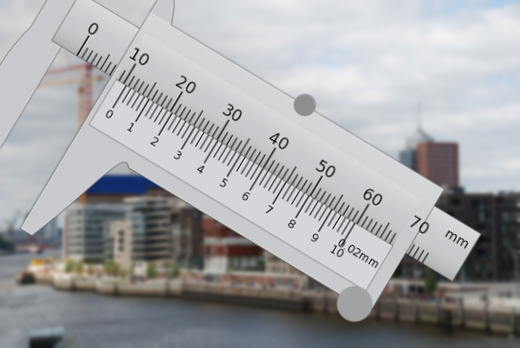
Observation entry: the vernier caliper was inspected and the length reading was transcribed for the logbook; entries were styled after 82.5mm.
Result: 10.6mm
